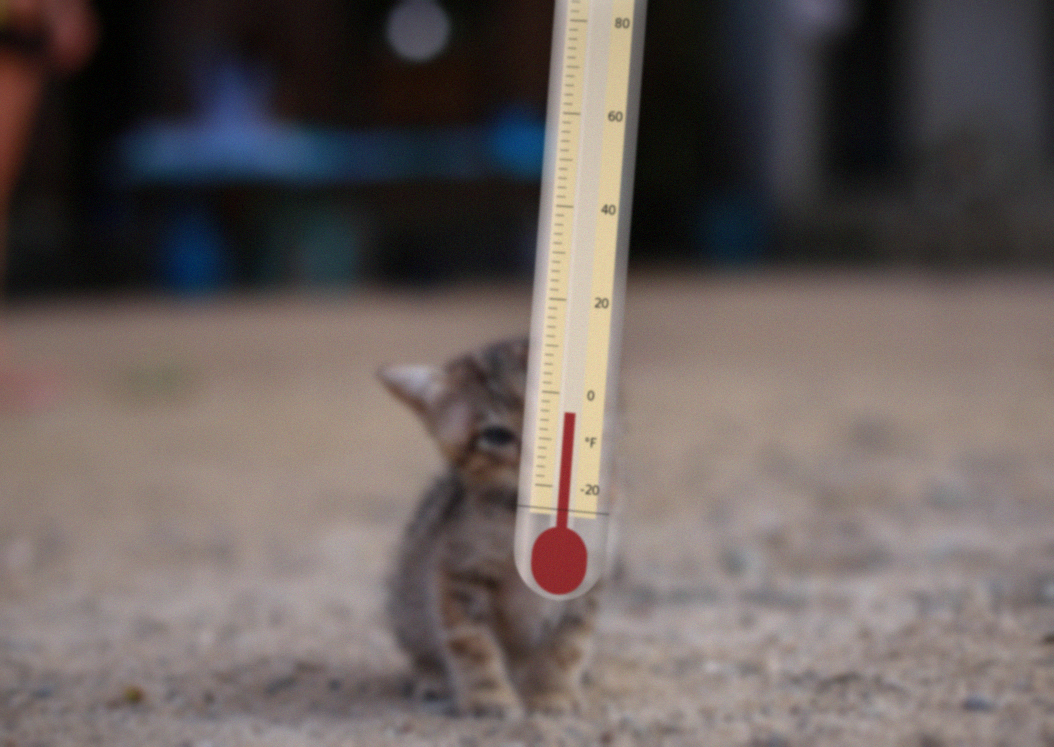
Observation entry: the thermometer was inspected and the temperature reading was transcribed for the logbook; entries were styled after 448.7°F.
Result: -4°F
